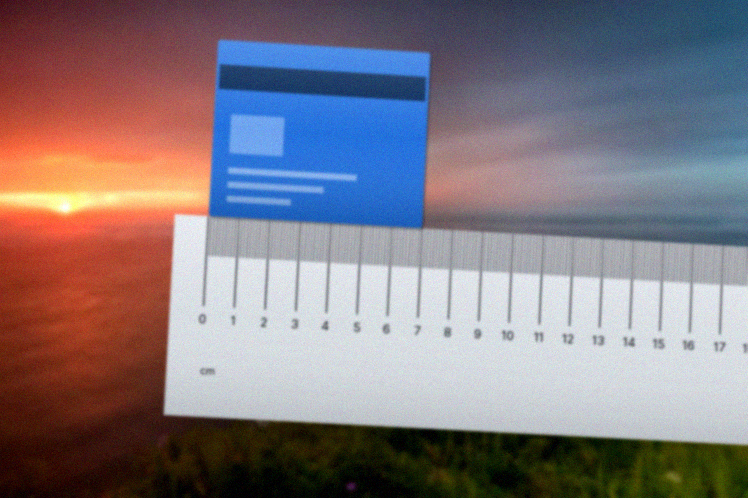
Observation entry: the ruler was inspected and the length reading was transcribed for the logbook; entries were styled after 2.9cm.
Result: 7cm
